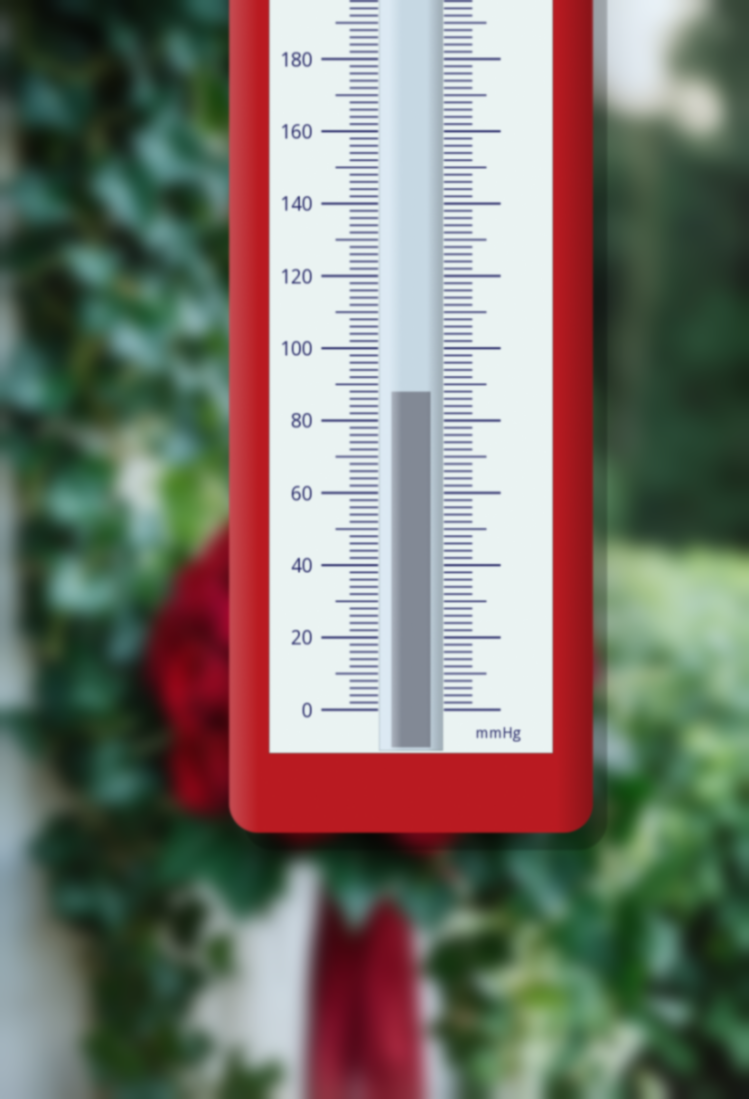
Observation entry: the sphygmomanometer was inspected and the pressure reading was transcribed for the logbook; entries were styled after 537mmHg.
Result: 88mmHg
